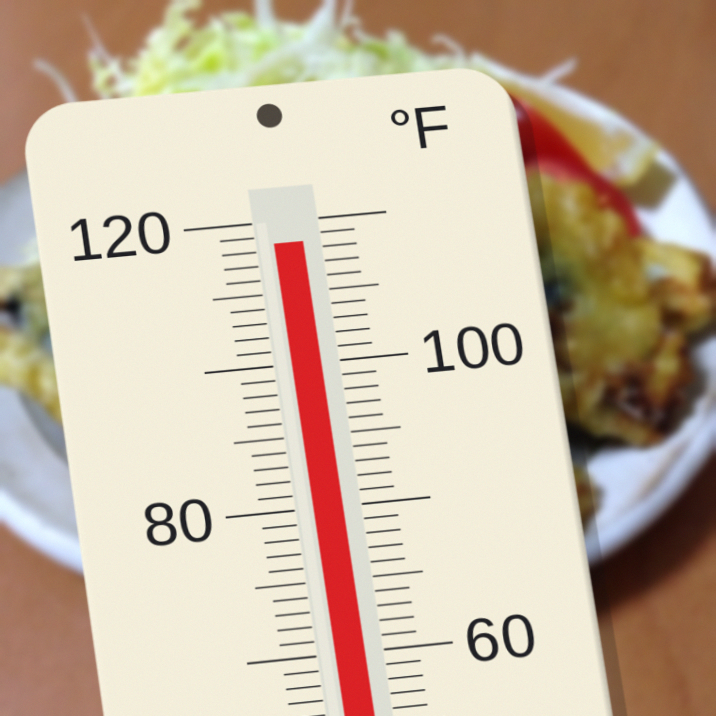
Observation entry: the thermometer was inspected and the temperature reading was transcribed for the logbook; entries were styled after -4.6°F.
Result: 117°F
